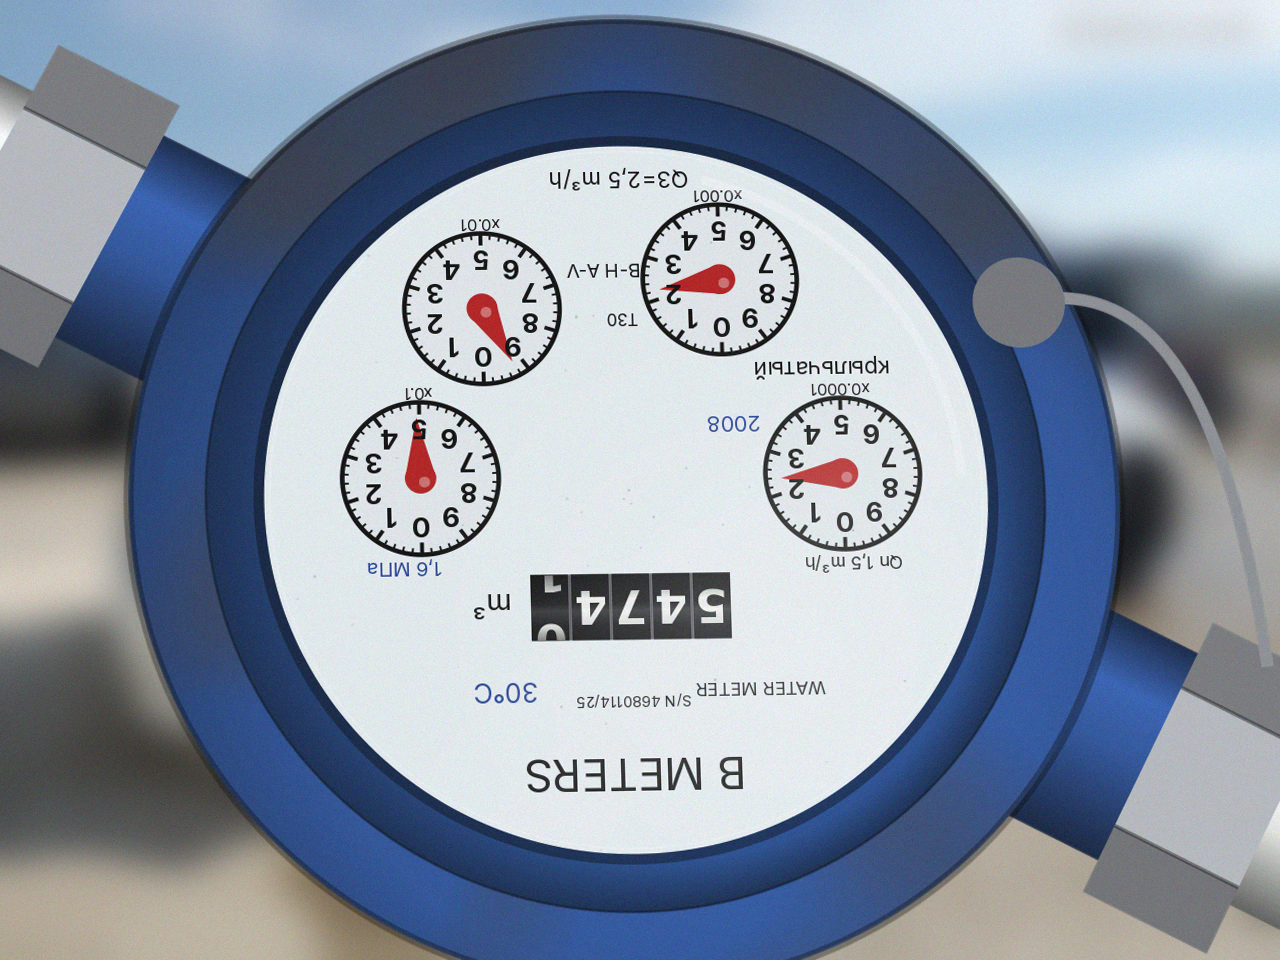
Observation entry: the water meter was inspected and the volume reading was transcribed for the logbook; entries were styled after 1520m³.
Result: 54740.4922m³
